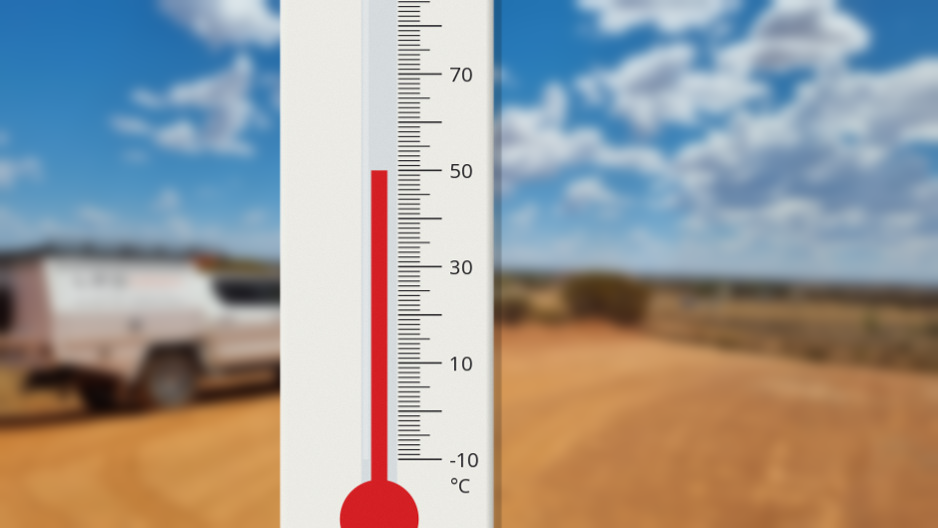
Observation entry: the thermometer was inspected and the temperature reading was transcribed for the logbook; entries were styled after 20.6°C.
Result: 50°C
